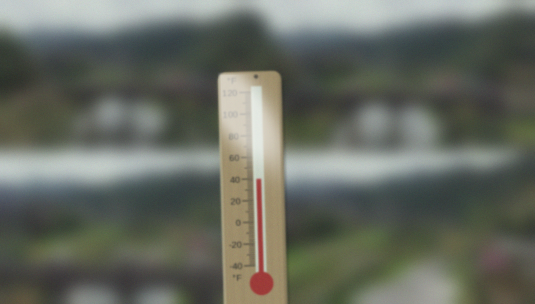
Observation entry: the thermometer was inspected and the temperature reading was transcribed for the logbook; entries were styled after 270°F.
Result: 40°F
